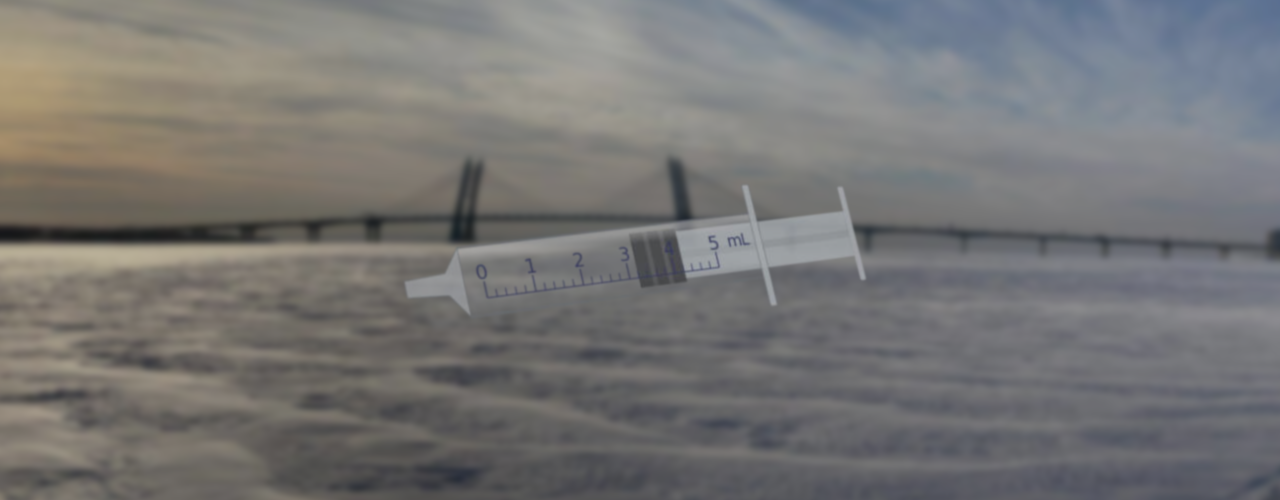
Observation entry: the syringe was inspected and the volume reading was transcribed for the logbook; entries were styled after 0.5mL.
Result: 3.2mL
